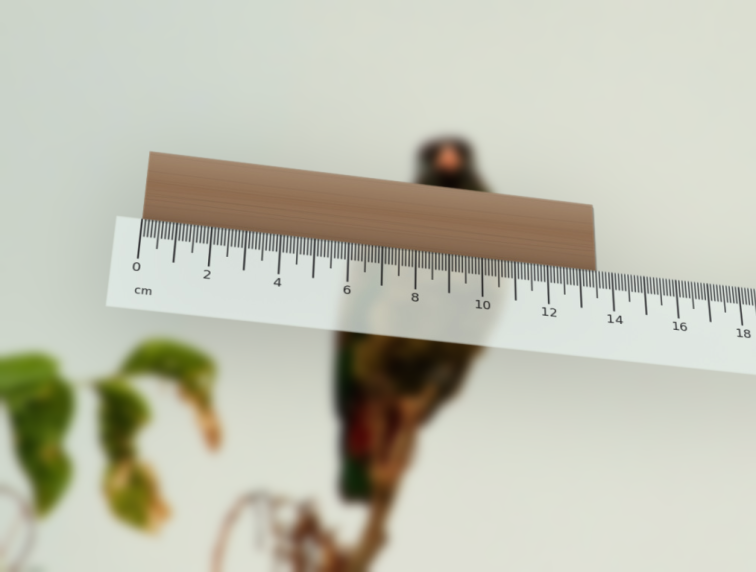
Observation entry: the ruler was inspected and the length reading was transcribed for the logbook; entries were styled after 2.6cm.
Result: 13.5cm
